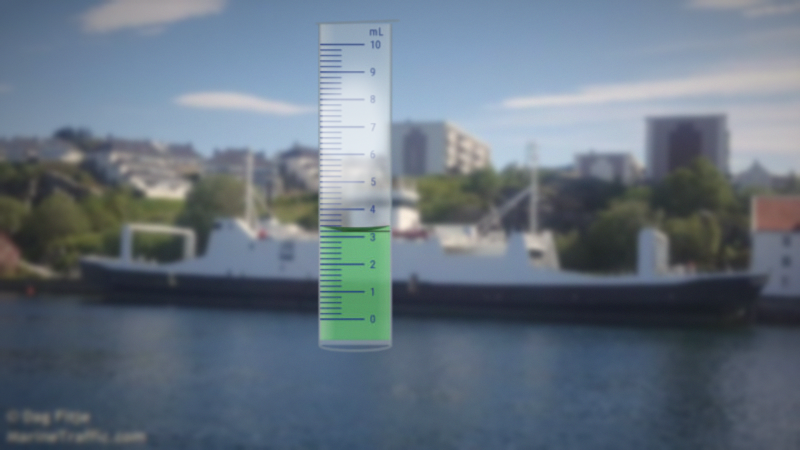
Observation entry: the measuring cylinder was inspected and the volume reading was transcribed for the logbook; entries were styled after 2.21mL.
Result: 3.2mL
